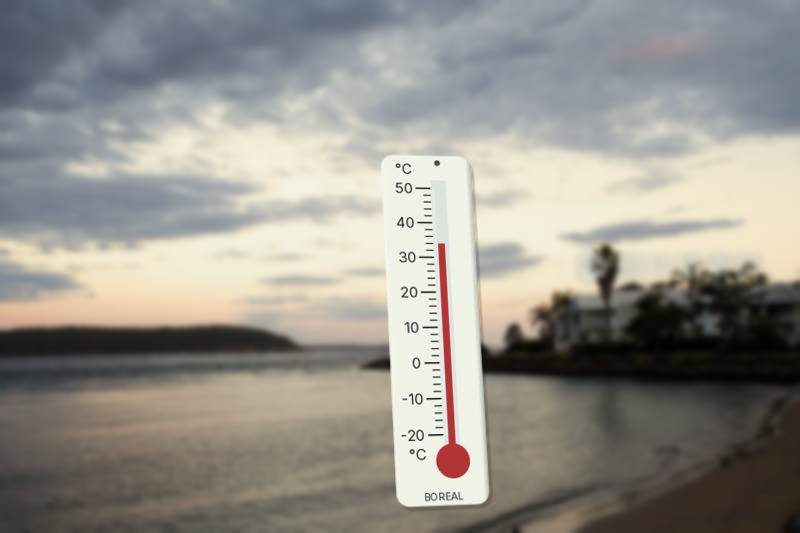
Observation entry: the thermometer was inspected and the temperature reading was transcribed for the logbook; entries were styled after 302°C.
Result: 34°C
